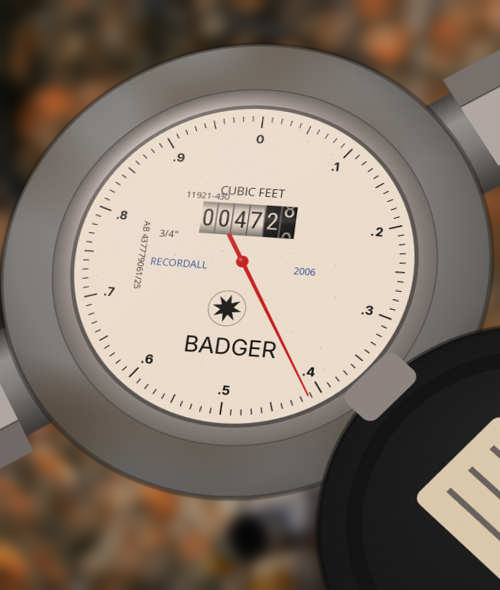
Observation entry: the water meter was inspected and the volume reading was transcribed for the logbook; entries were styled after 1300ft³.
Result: 4728.41ft³
